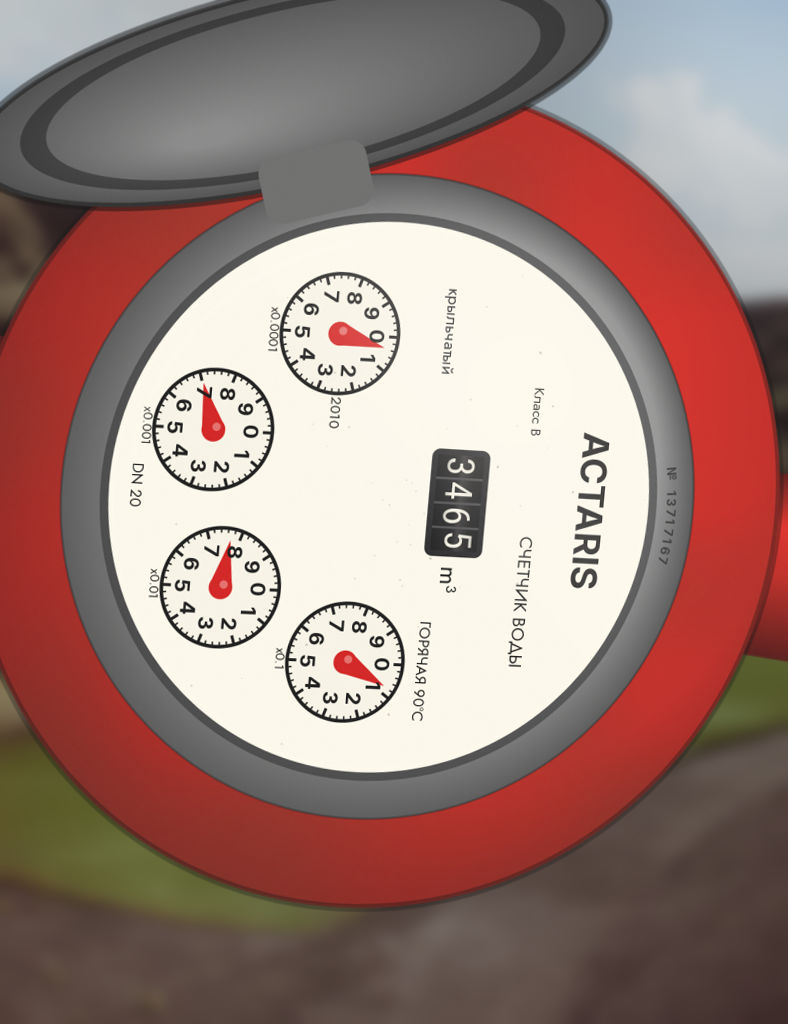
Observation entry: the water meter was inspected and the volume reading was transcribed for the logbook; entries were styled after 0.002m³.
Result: 3465.0770m³
